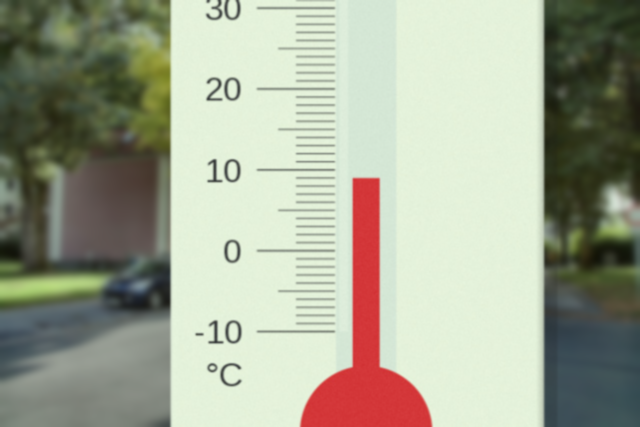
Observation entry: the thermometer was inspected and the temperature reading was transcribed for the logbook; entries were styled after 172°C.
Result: 9°C
